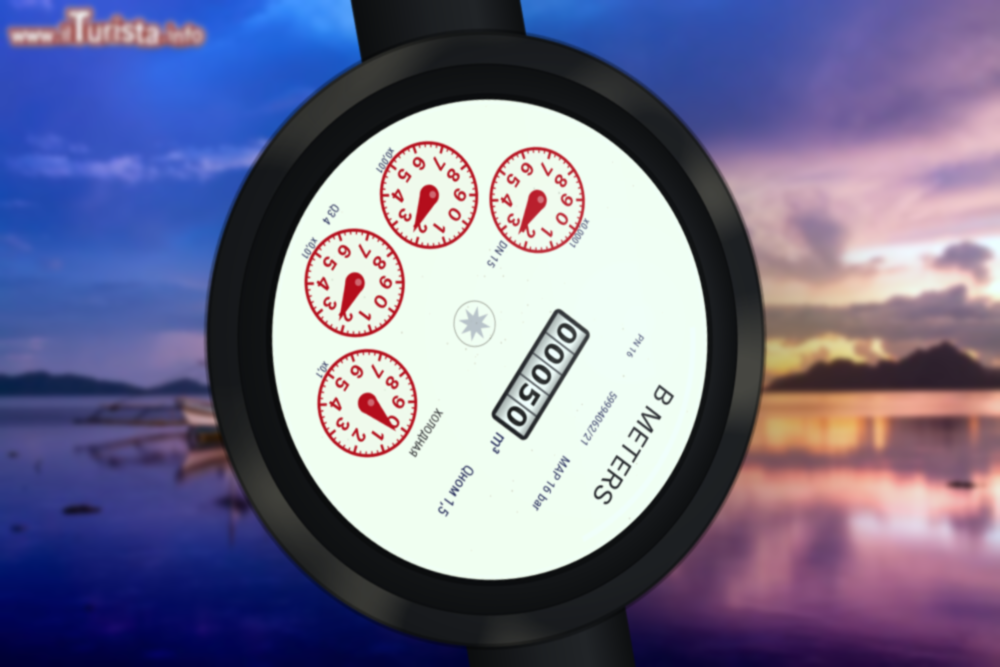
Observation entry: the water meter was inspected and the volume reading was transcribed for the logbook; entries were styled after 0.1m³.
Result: 50.0222m³
